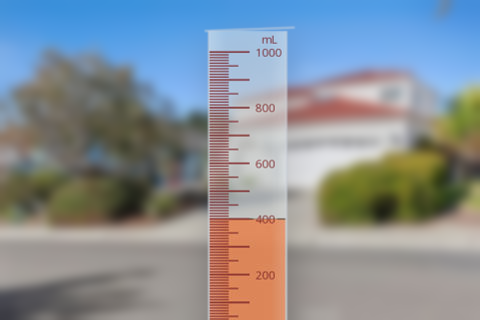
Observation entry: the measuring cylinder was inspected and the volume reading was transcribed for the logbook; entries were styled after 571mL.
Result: 400mL
